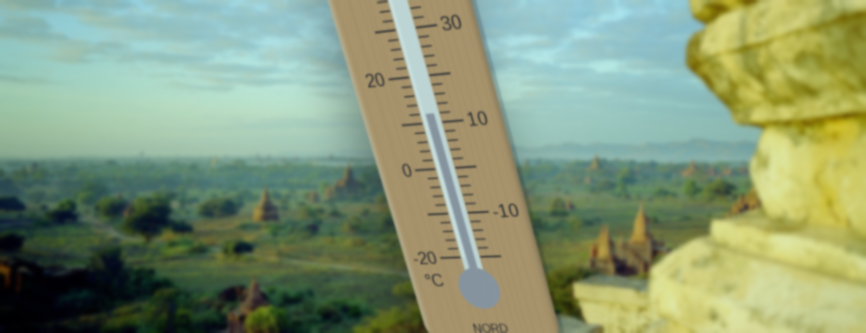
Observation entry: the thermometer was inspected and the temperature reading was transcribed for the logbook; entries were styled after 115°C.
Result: 12°C
